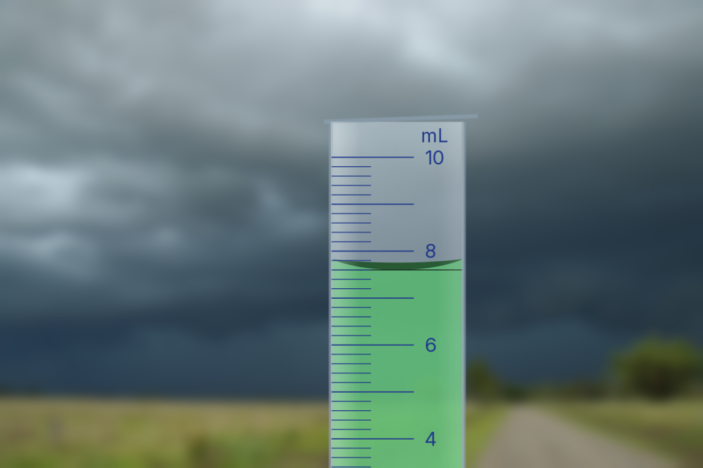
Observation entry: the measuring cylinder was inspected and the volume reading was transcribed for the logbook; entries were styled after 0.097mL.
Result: 7.6mL
